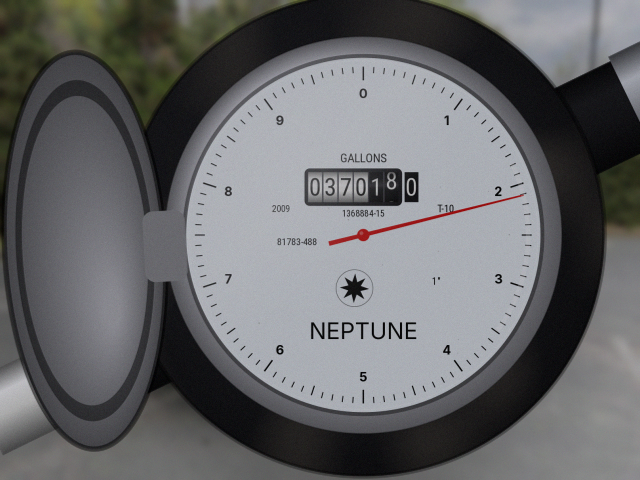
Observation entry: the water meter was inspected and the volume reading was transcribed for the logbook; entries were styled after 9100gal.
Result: 370182.1gal
